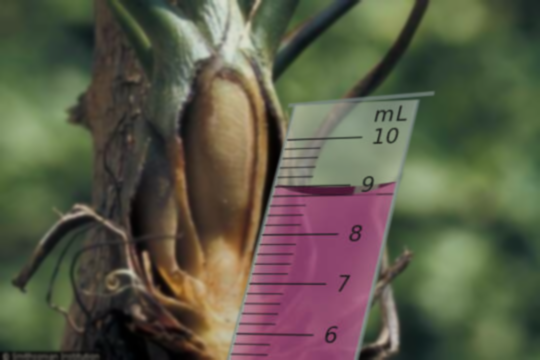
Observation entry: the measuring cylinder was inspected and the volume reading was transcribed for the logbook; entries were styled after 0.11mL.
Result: 8.8mL
